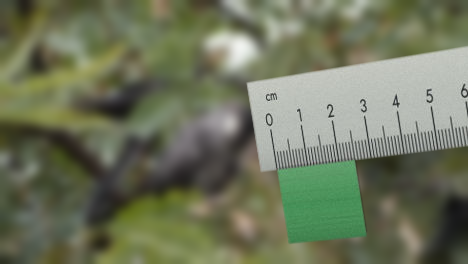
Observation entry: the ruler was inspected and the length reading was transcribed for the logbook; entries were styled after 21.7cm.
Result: 2.5cm
